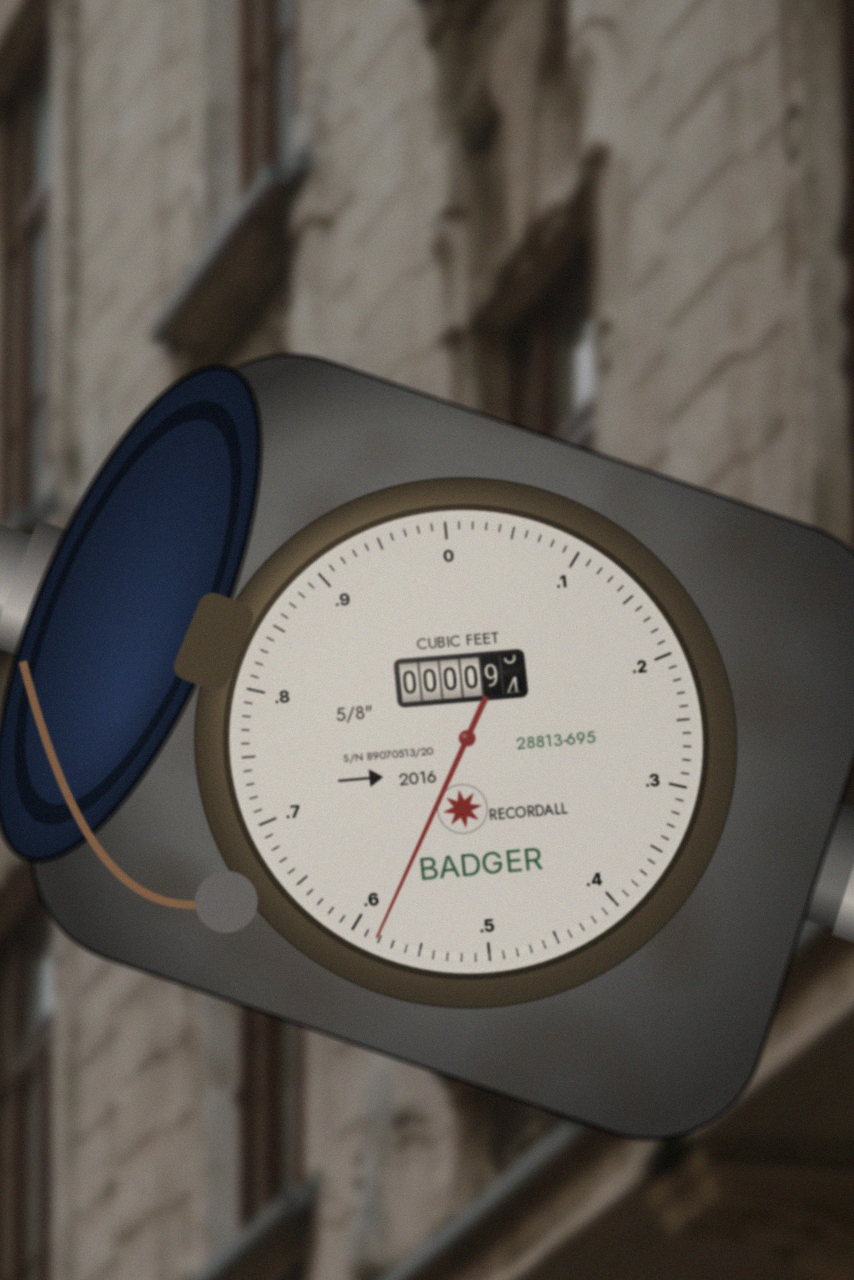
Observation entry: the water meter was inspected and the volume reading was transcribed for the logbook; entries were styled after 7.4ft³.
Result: 93.58ft³
